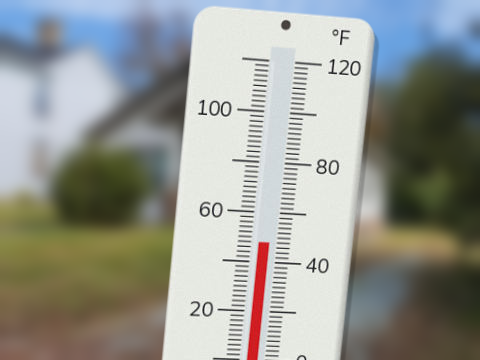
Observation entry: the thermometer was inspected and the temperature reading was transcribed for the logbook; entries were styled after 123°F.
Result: 48°F
